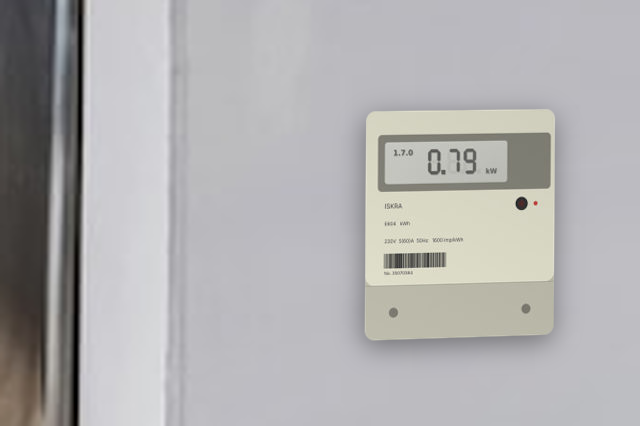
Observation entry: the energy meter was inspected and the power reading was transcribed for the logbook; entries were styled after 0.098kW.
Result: 0.79kW
